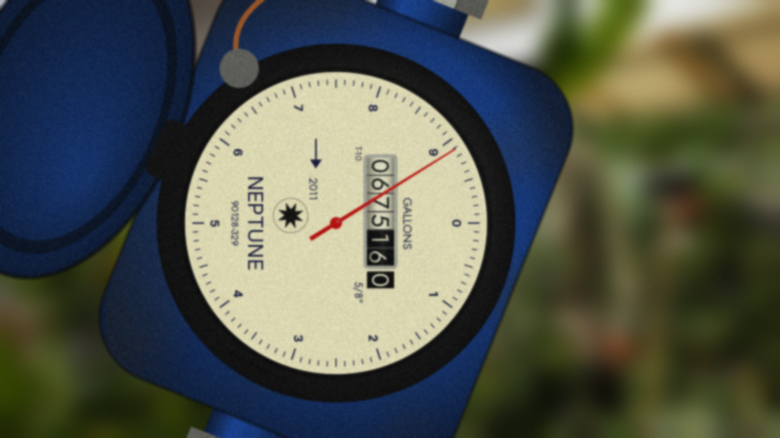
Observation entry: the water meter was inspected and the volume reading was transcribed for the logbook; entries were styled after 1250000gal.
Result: 675159.1gal
